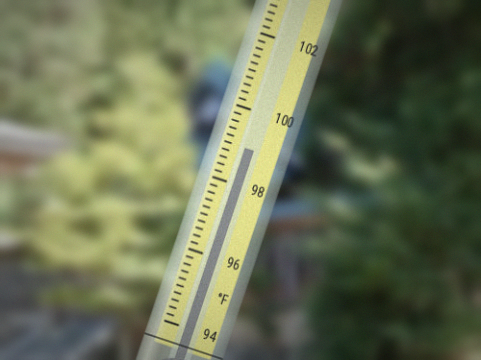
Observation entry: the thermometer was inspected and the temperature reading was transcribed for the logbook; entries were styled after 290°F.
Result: 99°F
